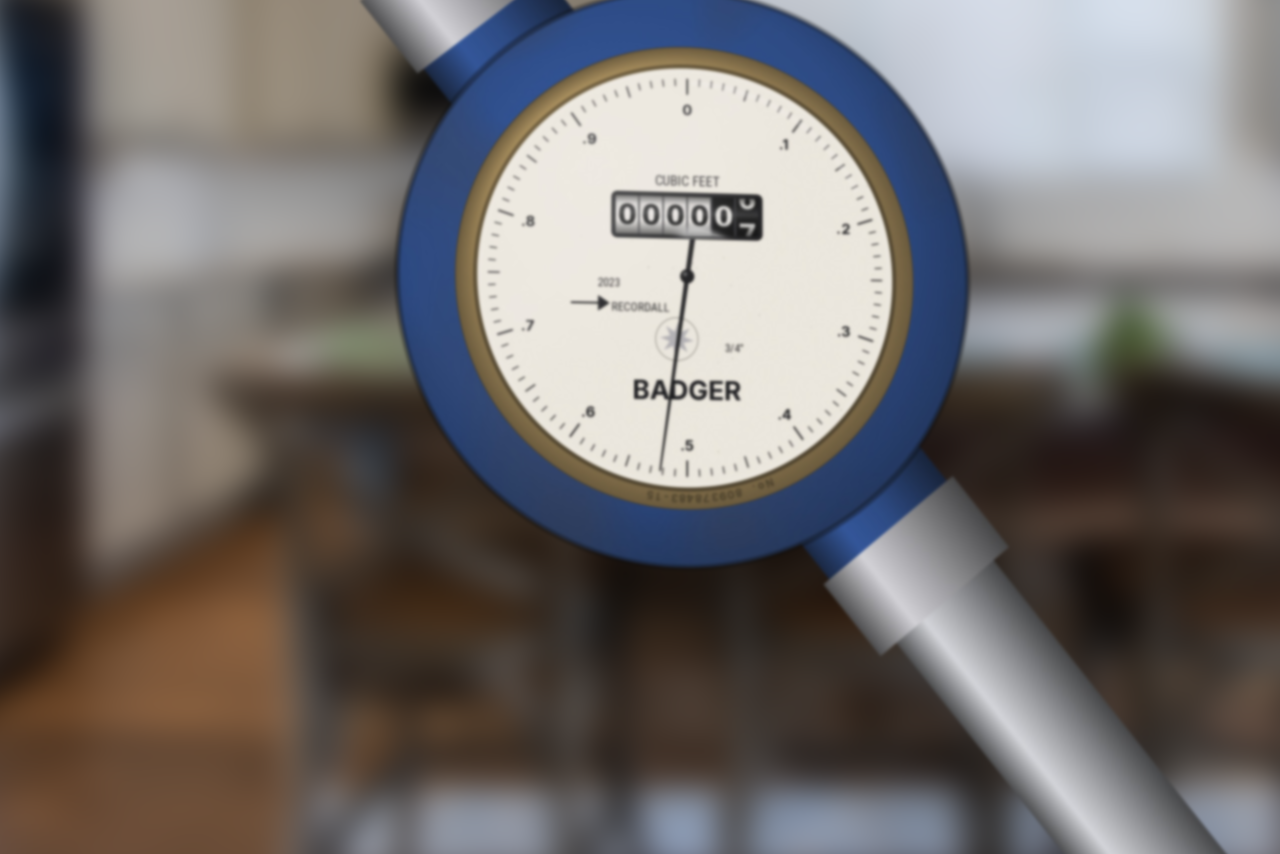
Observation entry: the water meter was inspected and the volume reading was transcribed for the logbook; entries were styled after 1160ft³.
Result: 6.52ft³
